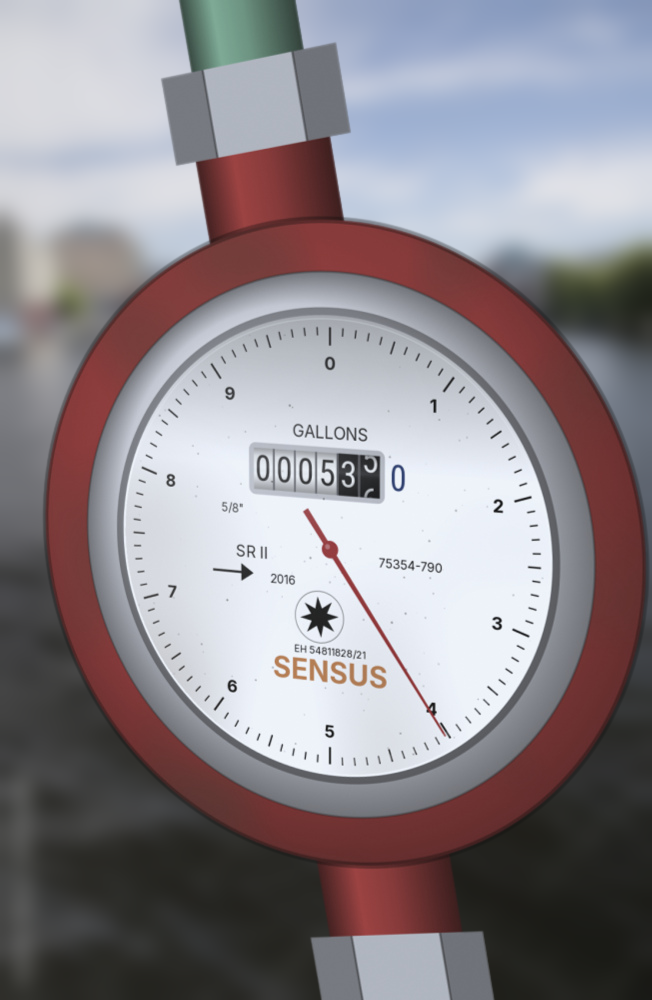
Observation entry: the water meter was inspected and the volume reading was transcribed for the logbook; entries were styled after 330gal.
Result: 5354.0gal
